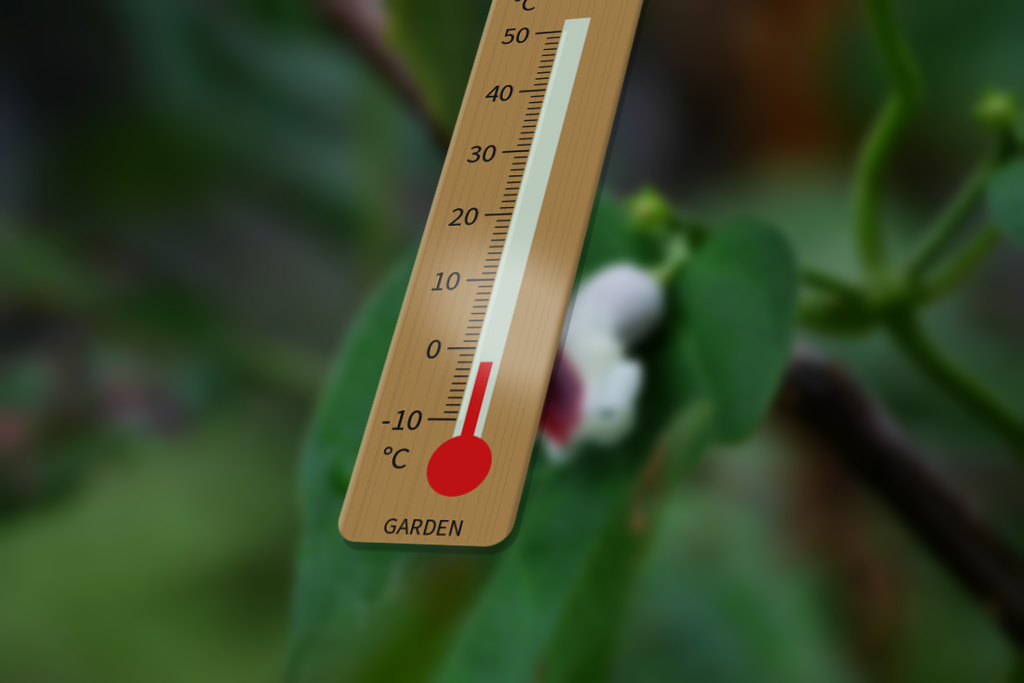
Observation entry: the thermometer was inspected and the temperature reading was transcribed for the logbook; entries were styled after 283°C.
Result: -2°C
